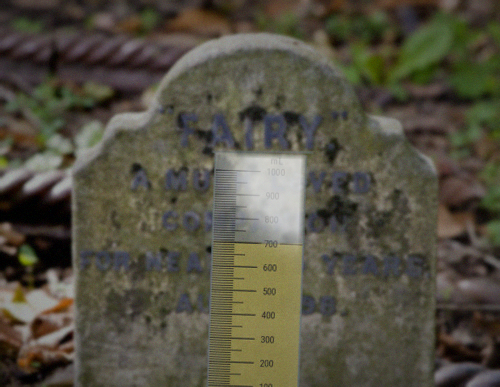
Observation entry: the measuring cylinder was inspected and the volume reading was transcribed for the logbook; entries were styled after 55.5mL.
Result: 700mL
